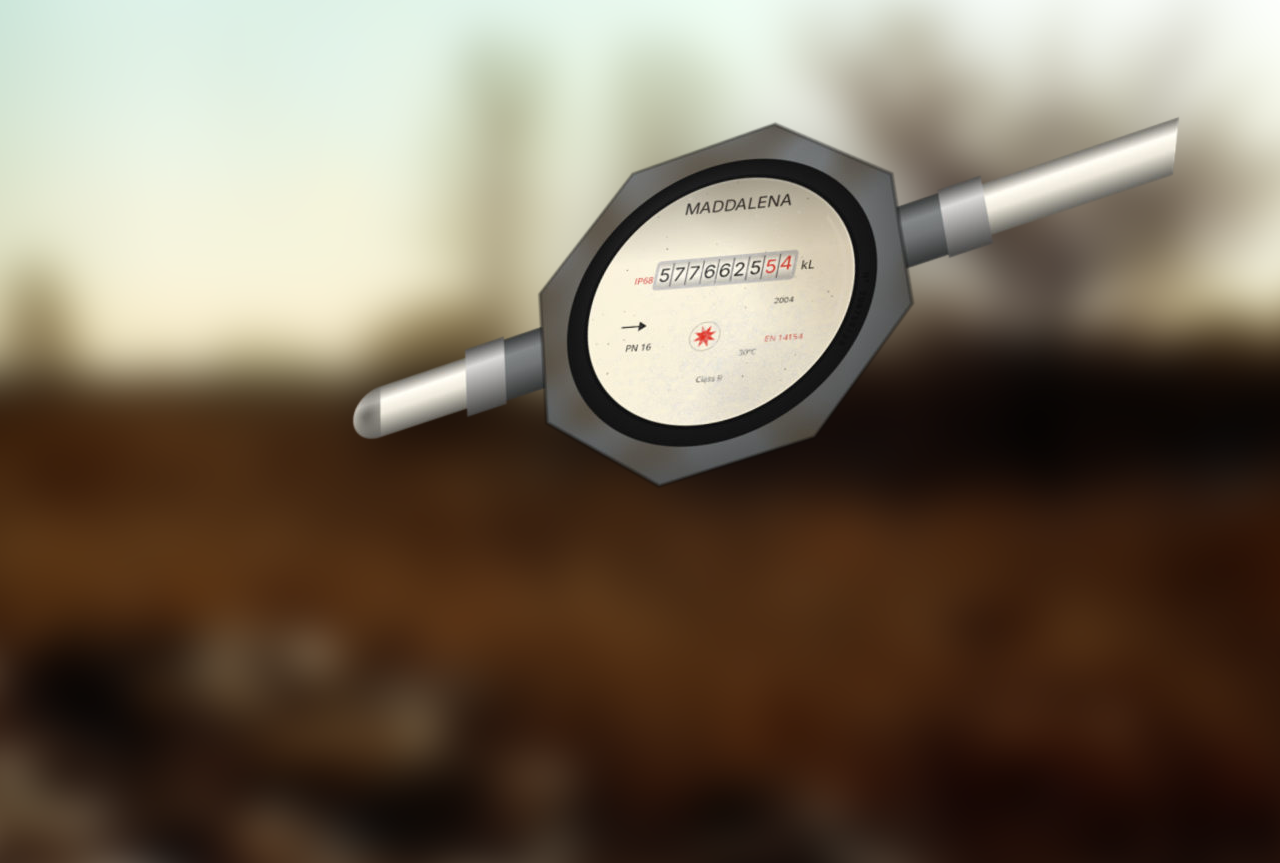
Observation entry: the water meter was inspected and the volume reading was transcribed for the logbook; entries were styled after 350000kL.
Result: 5776625.54kL
